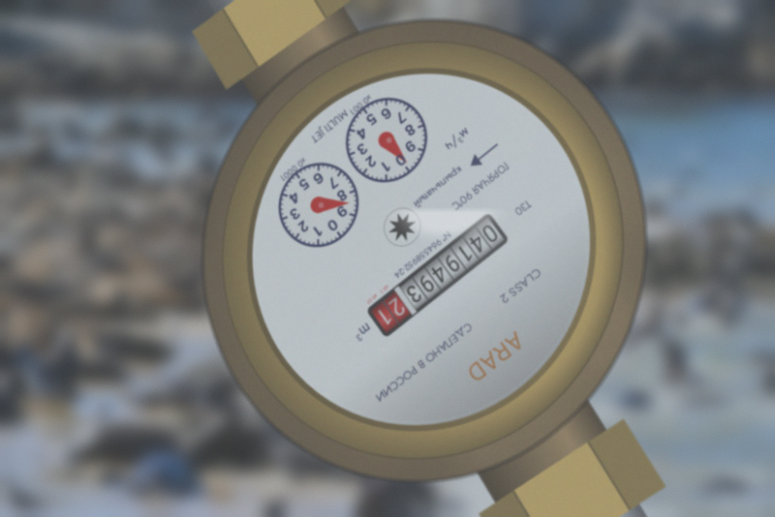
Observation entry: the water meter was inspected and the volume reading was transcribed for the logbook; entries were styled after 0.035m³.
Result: 419493.2098m³
